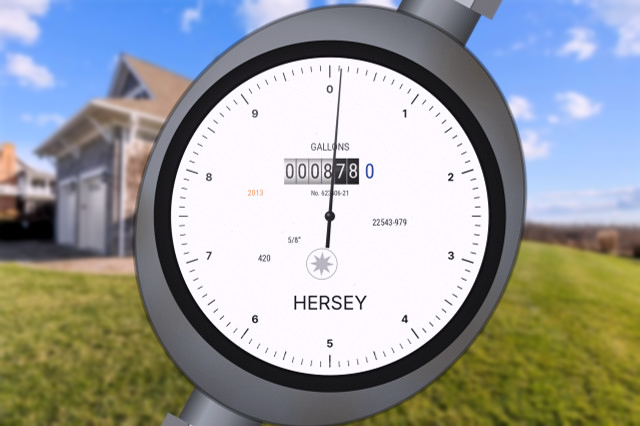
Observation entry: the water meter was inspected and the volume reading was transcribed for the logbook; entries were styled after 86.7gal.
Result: 8780.1gal
